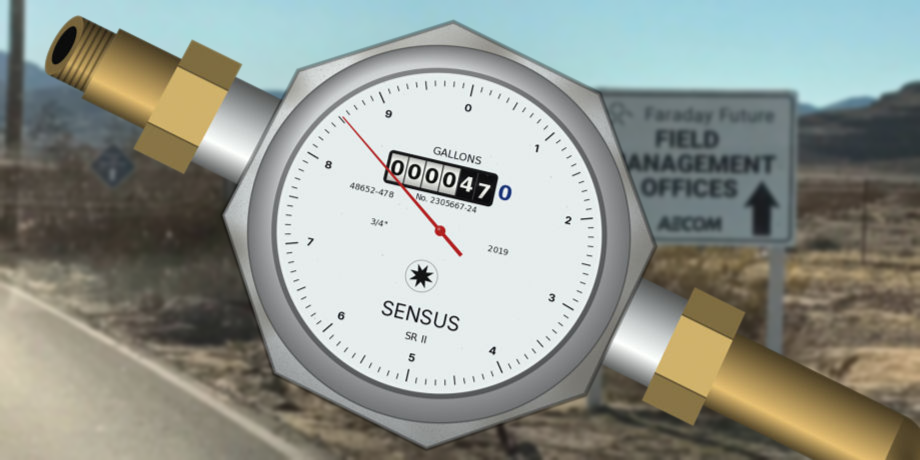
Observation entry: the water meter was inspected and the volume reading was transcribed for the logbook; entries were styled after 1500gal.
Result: 468.5gal
